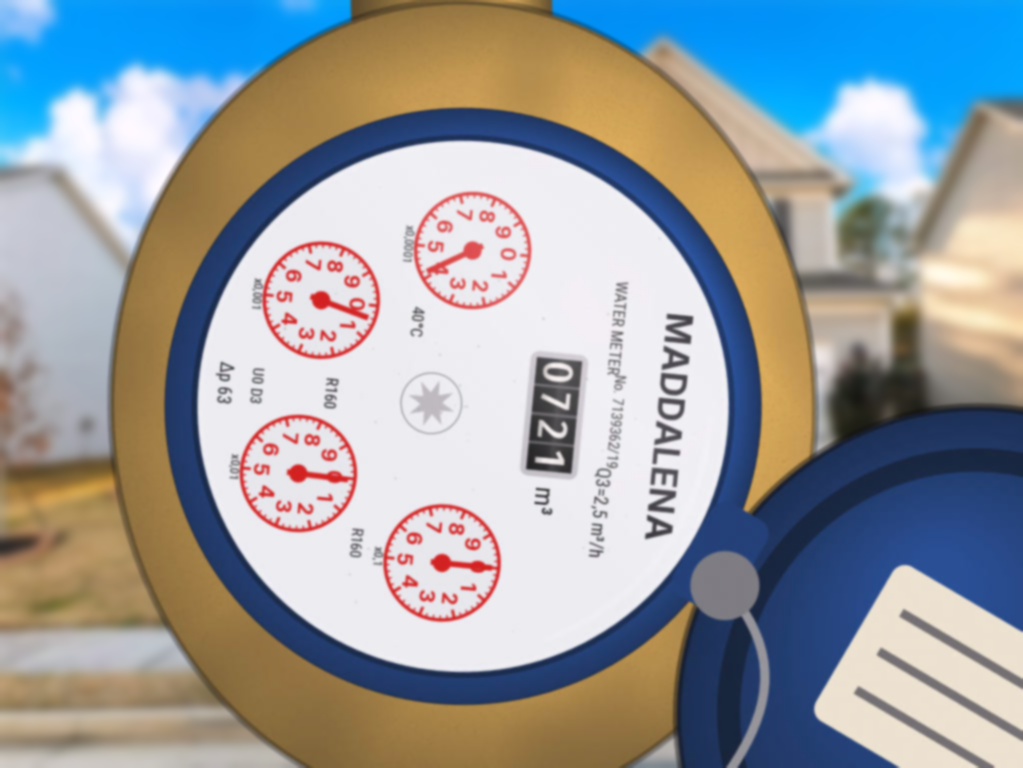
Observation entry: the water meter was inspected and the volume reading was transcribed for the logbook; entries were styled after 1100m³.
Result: 721.0004m³
